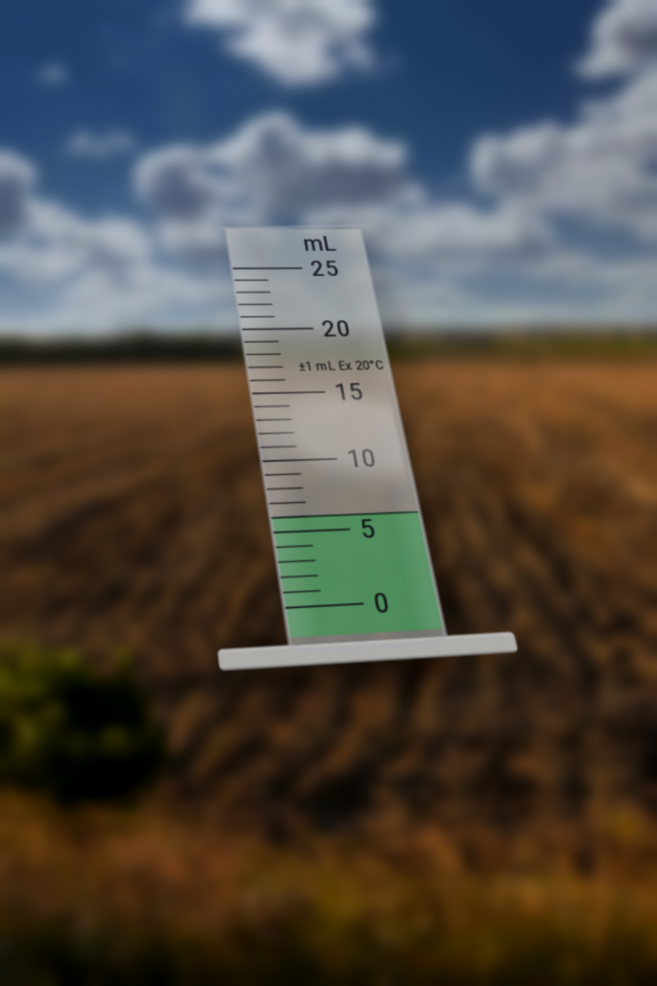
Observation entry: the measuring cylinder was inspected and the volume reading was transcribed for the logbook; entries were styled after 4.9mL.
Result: 6mL
